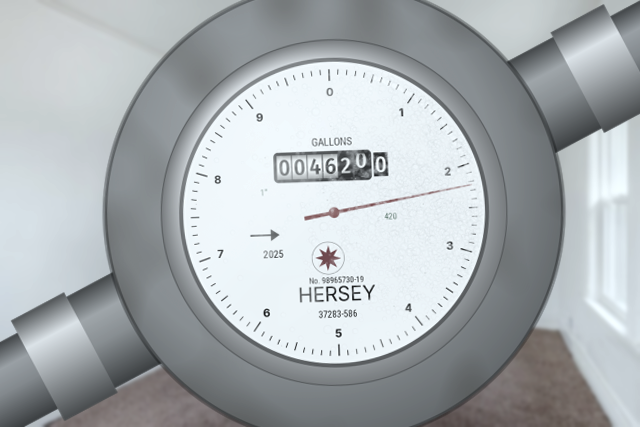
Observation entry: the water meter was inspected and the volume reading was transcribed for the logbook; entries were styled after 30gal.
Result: 46202.2gal
